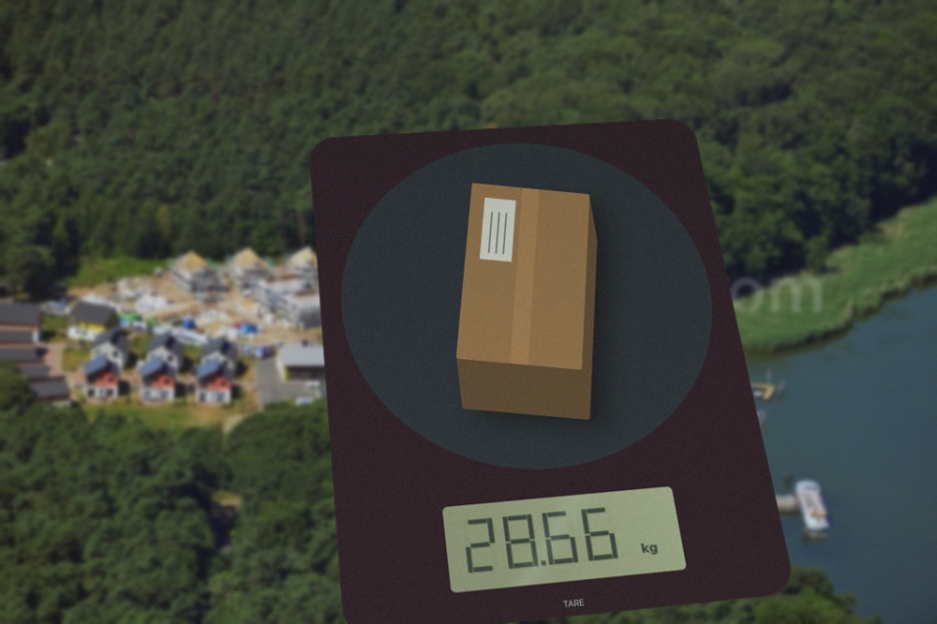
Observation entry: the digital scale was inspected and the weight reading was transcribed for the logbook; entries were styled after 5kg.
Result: 28.66kg
